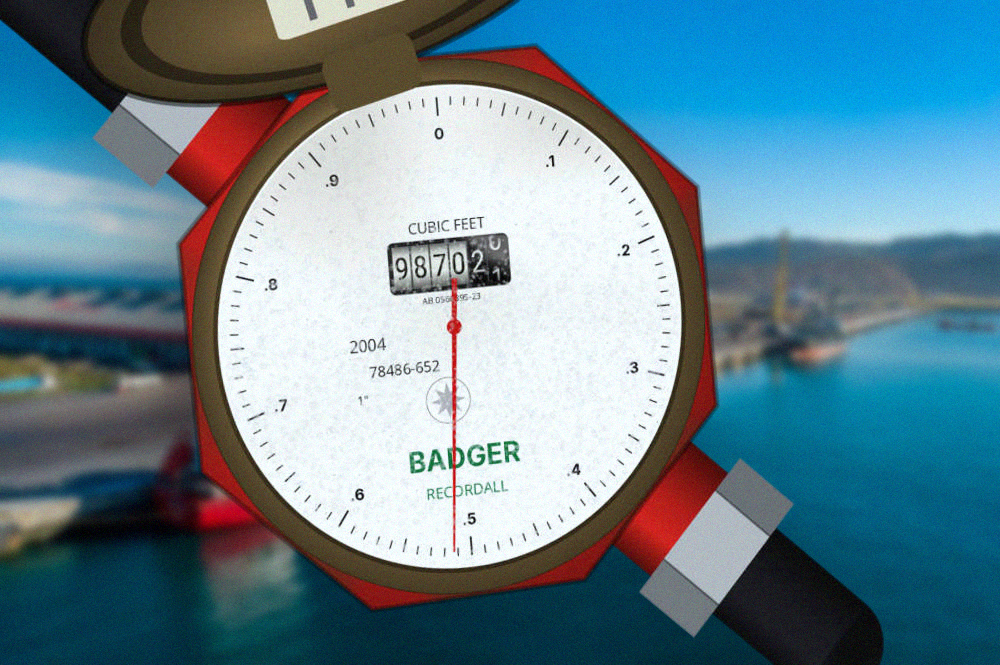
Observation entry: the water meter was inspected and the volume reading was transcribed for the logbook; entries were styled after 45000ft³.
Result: 987020.51ft³
